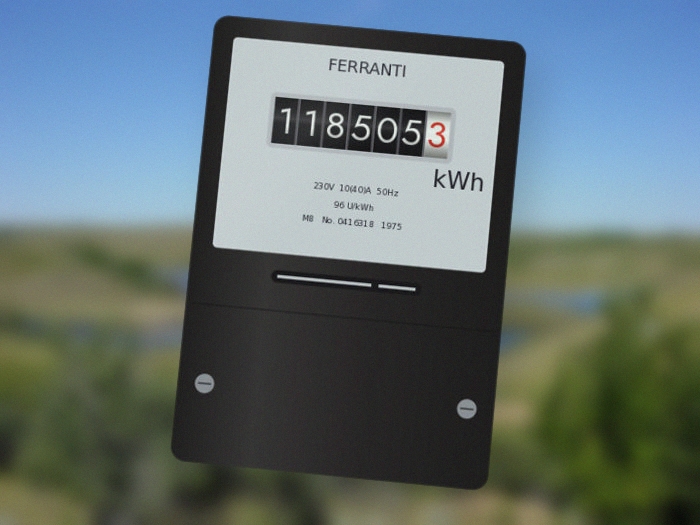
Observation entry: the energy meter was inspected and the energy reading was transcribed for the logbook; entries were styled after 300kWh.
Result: 118505.3kWh
